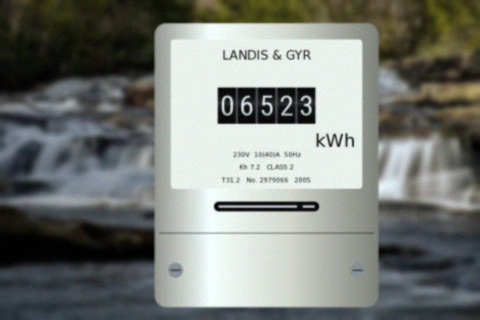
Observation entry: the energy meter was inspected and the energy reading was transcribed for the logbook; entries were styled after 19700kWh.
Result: 6523kWh
